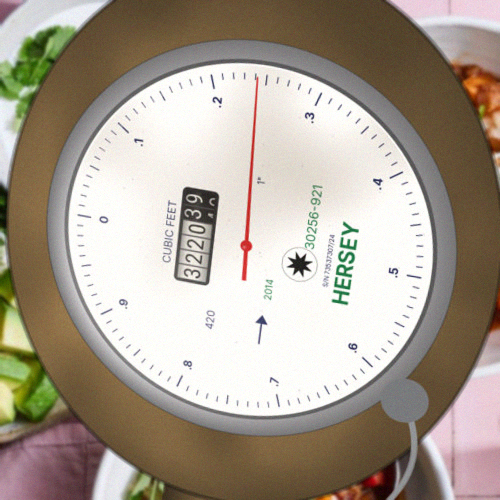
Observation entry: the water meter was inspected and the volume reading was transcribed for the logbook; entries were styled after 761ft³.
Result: 322039.24ft³
